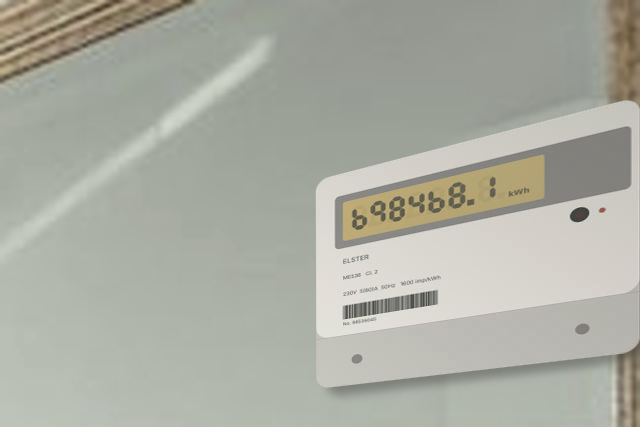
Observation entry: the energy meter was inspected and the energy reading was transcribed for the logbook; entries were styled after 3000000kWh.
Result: 698468.1kWh
